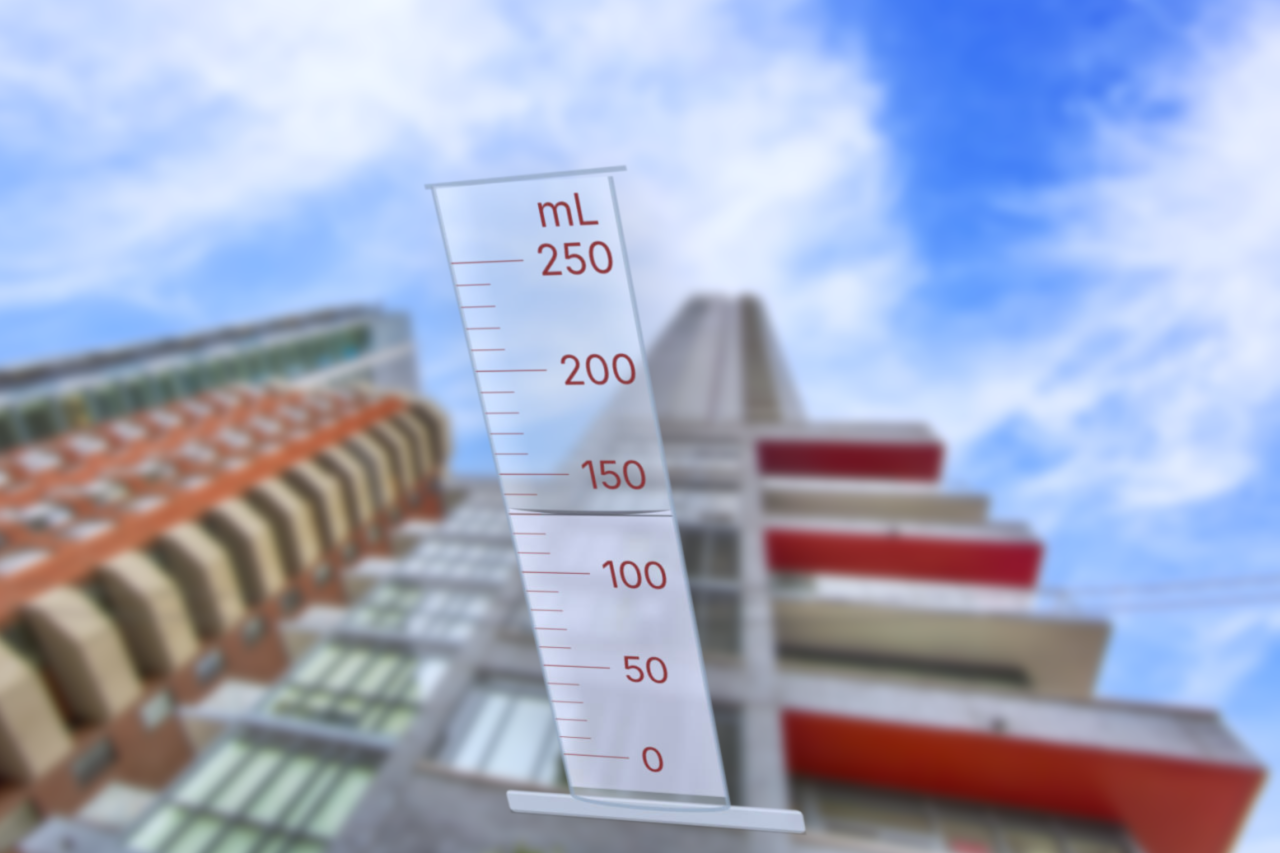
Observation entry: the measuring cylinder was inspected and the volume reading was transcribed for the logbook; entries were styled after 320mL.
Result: 130mL
